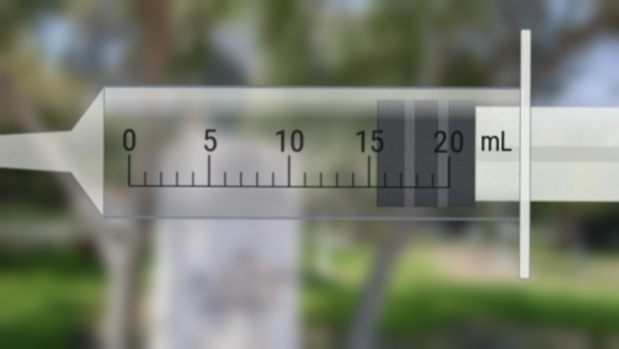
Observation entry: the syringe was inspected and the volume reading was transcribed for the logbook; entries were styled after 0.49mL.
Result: 15.5mL
